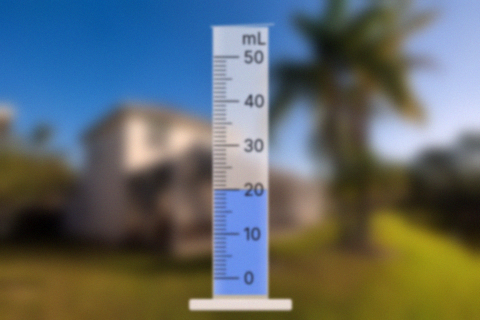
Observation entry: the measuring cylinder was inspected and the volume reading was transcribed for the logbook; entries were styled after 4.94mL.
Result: 20mL
